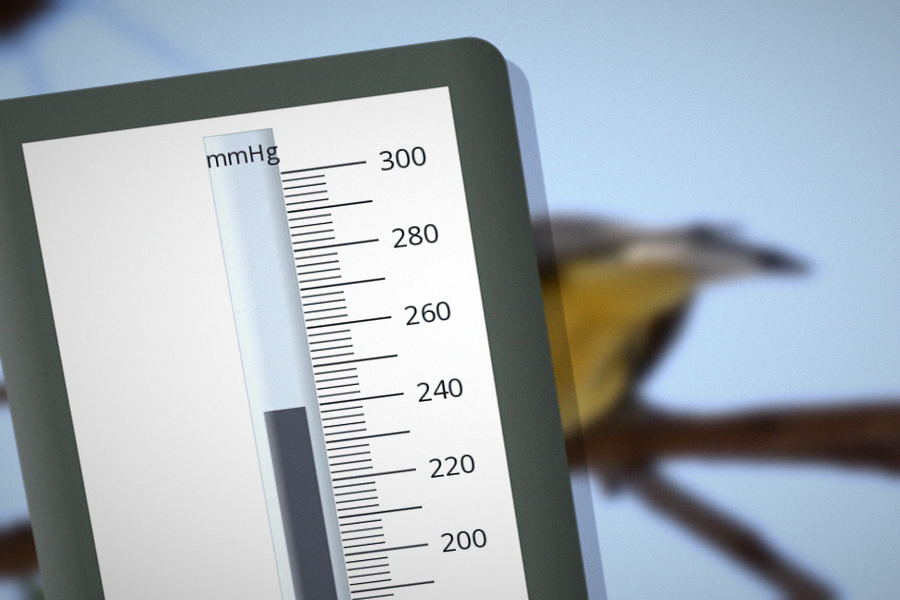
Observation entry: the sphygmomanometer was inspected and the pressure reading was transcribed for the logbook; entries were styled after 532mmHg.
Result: 240mmHg
